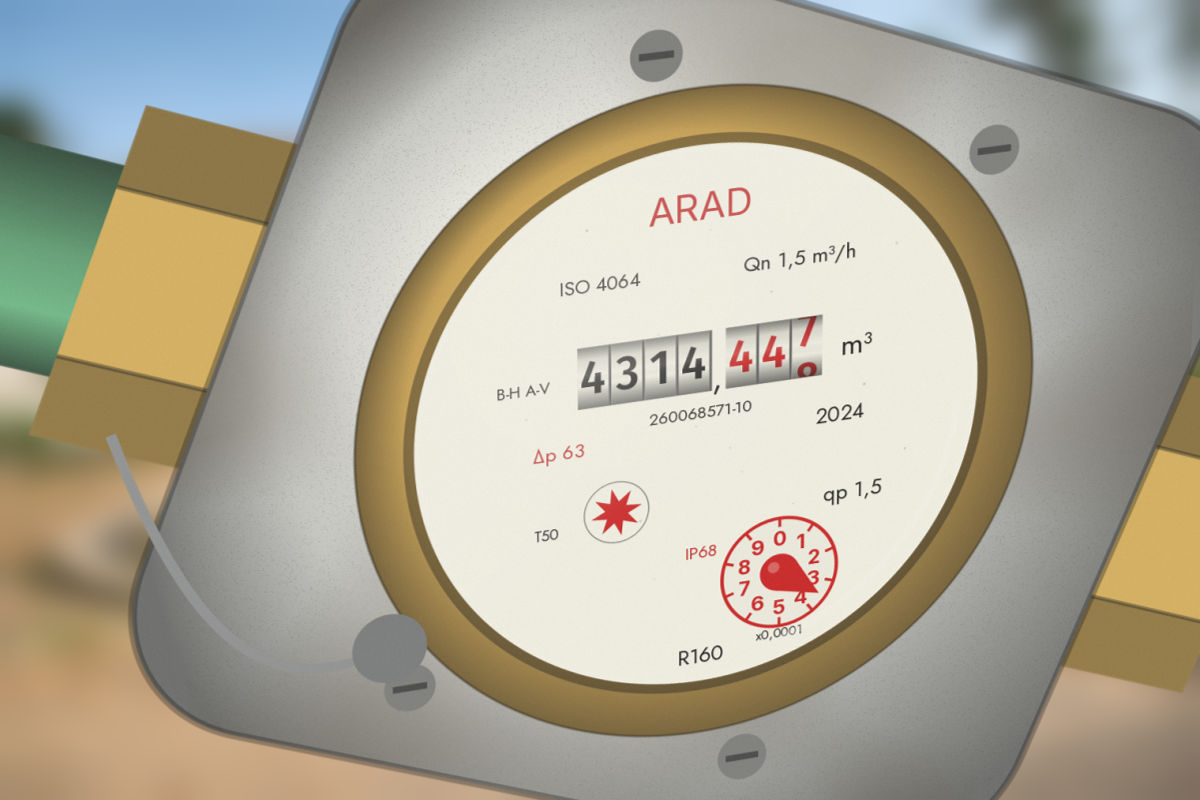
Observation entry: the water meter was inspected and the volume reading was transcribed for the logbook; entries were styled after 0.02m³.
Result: 4314.4473m³
